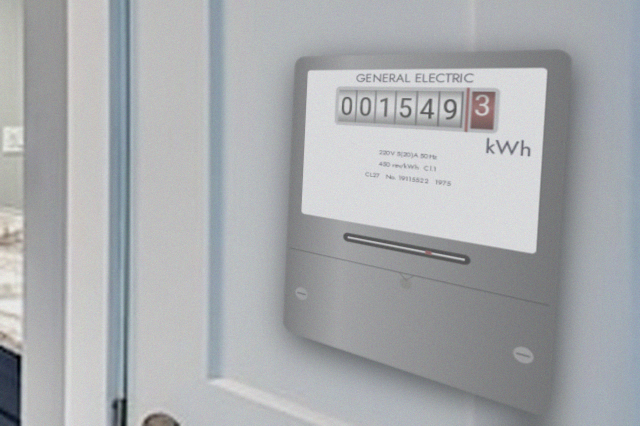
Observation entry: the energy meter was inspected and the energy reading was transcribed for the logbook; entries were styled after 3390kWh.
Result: 1549.3kWh
